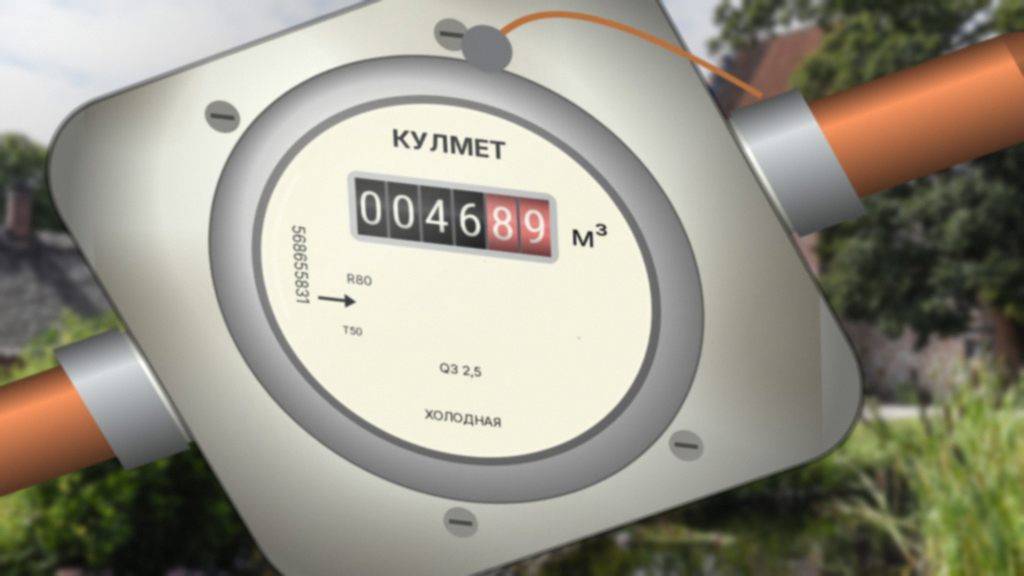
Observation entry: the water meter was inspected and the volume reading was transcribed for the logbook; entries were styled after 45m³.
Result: 46.89m³
